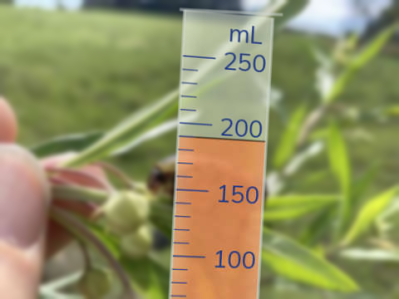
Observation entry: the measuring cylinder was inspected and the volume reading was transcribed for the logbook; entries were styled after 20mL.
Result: 190mL
